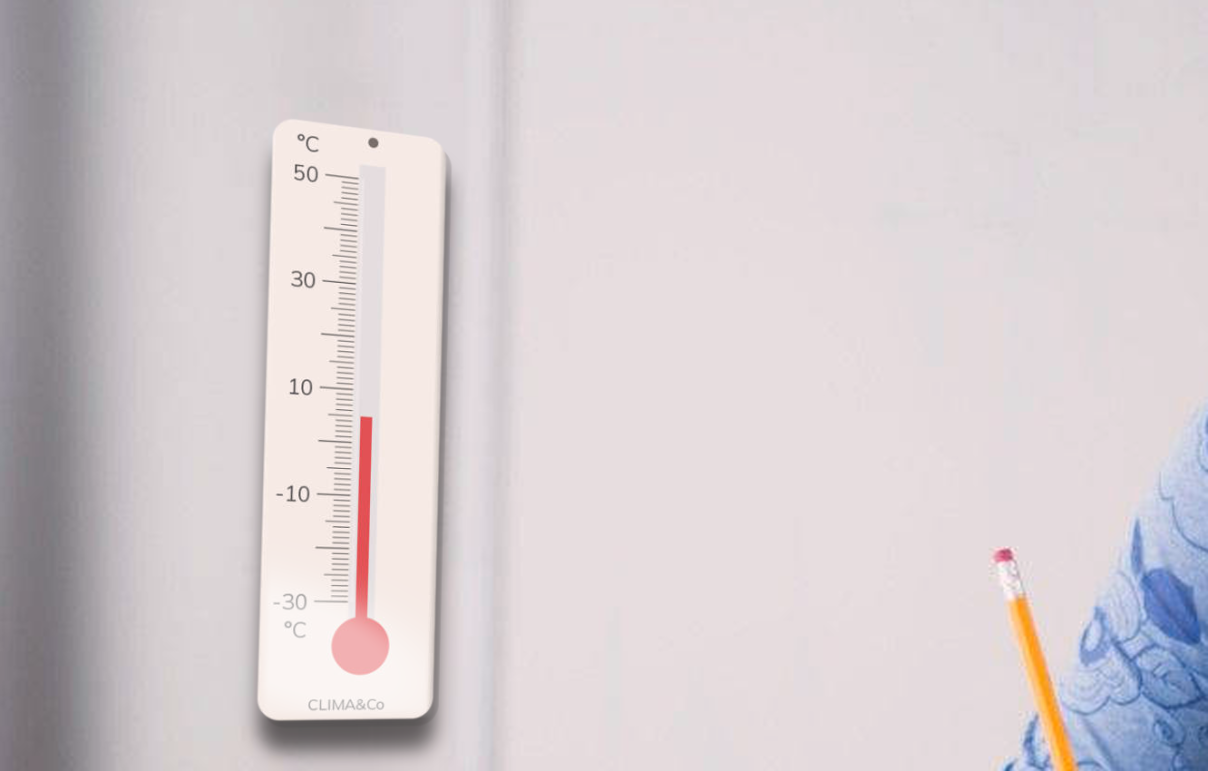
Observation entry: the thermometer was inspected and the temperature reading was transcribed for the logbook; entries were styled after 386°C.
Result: 5°C
